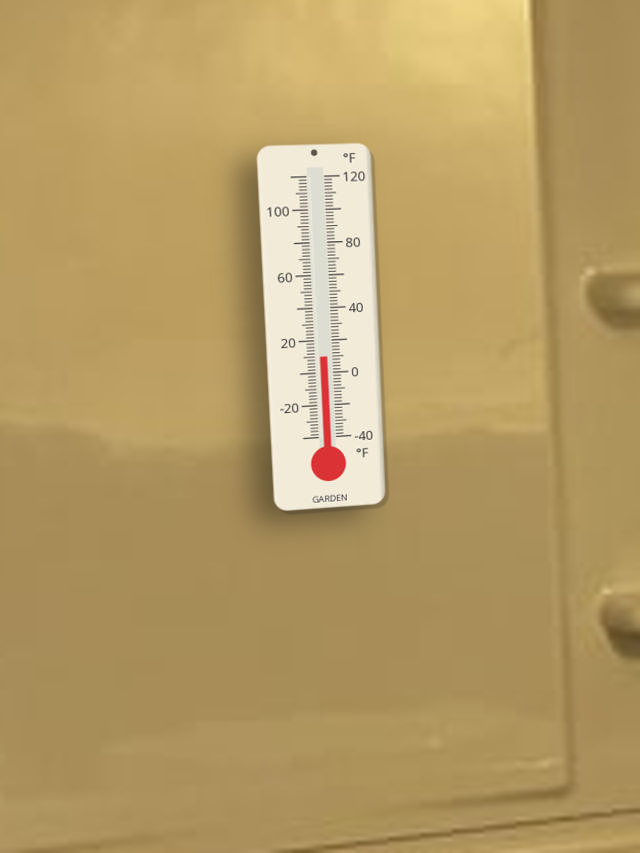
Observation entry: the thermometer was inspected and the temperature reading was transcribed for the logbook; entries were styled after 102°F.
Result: 10°F
